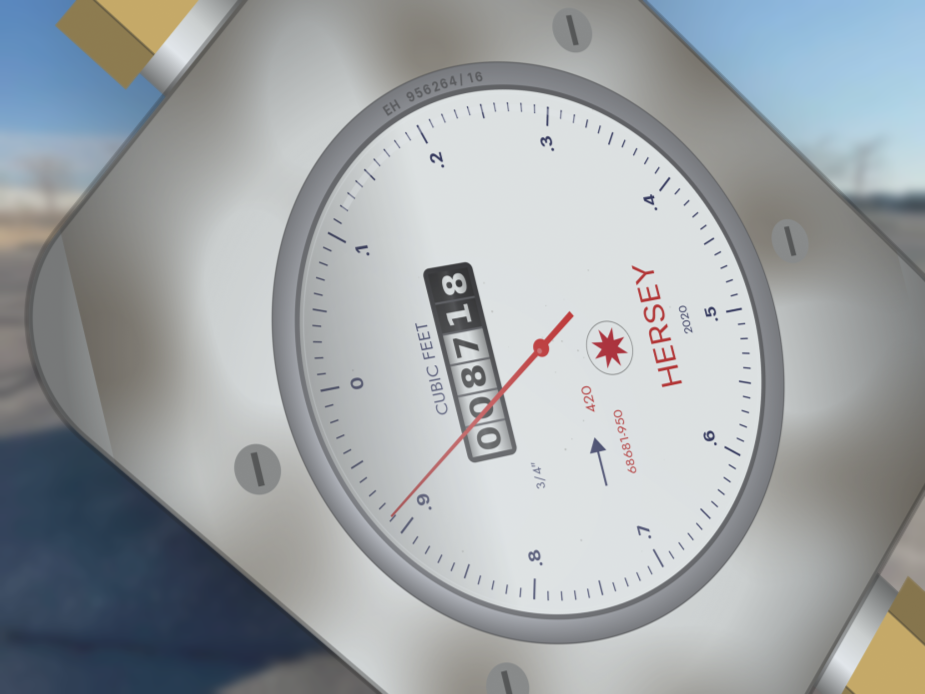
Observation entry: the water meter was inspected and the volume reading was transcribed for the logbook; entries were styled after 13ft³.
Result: 8717.91ft³
